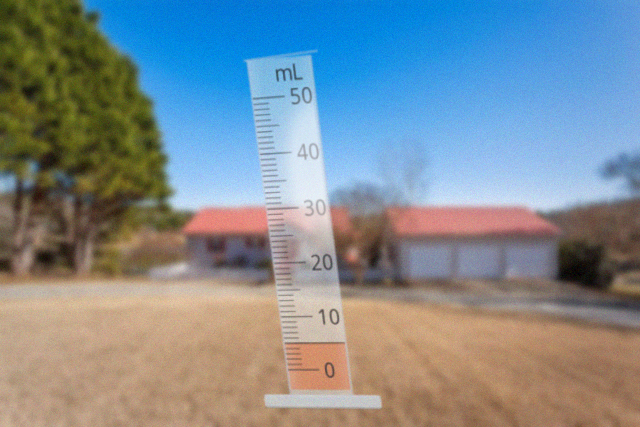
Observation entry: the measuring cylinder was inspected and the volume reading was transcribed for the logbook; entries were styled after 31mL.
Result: 5mL
